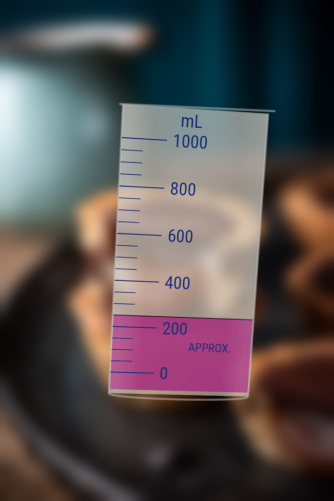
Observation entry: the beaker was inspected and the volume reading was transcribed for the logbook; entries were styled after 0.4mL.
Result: 250mL
